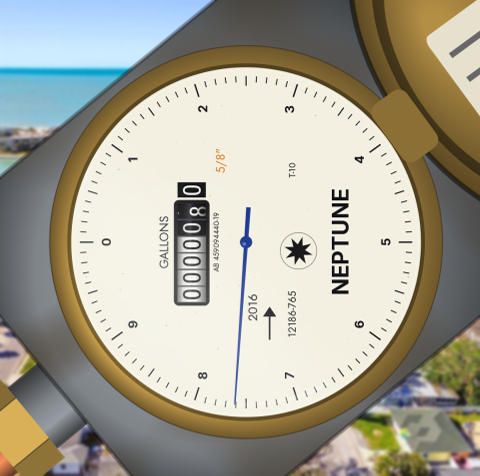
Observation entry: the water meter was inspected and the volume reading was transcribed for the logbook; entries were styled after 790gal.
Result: 77.6gal
